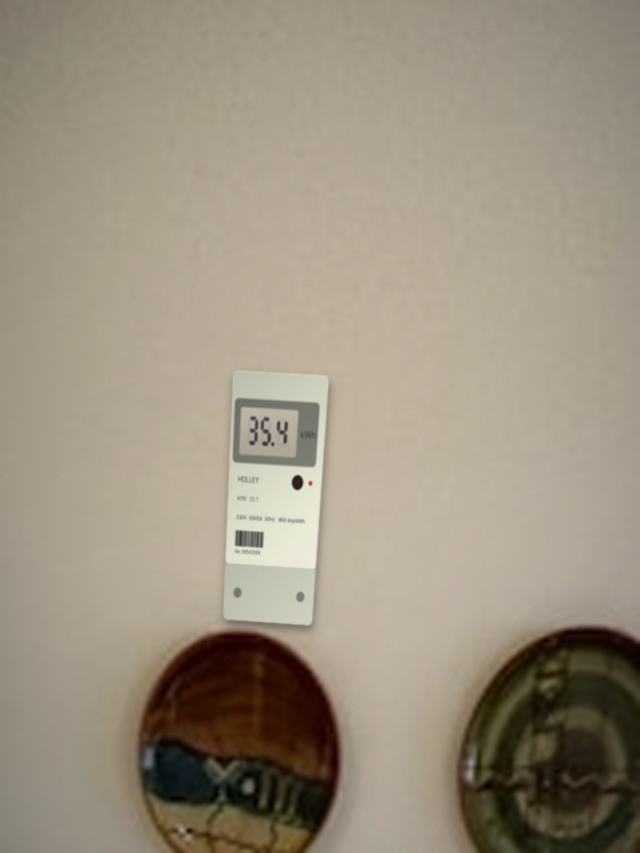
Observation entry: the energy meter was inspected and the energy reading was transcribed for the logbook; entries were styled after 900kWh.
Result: 35.4kWh
